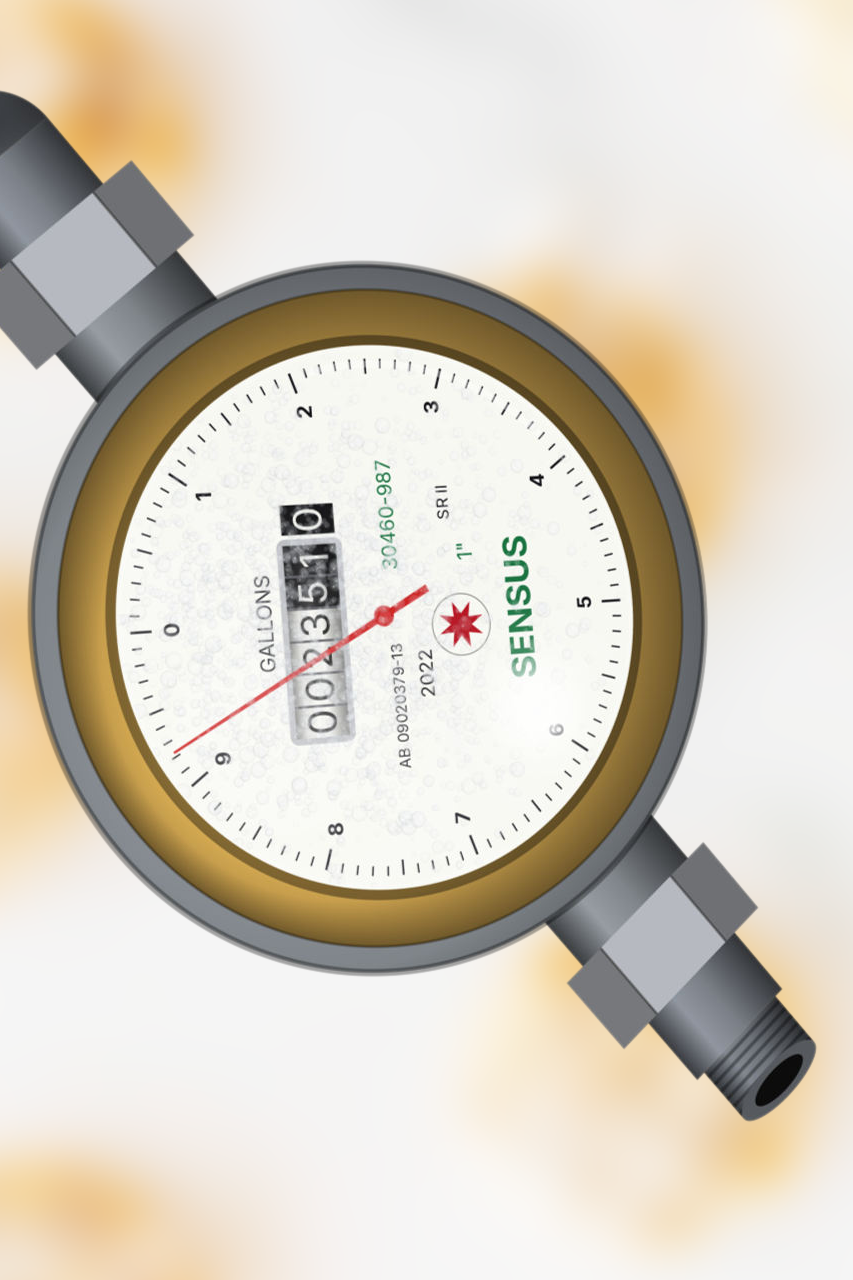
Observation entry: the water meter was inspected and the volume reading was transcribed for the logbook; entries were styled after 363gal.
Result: 23509.2gal
